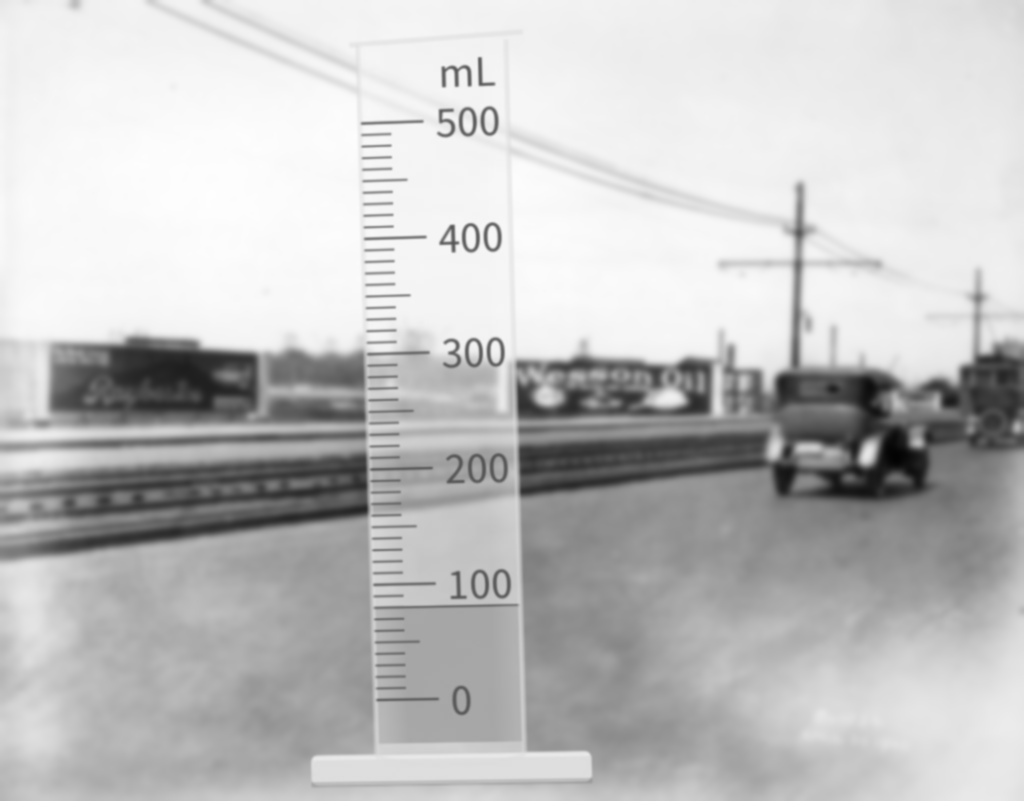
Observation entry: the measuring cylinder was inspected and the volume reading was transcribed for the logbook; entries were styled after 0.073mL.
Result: 80mL
